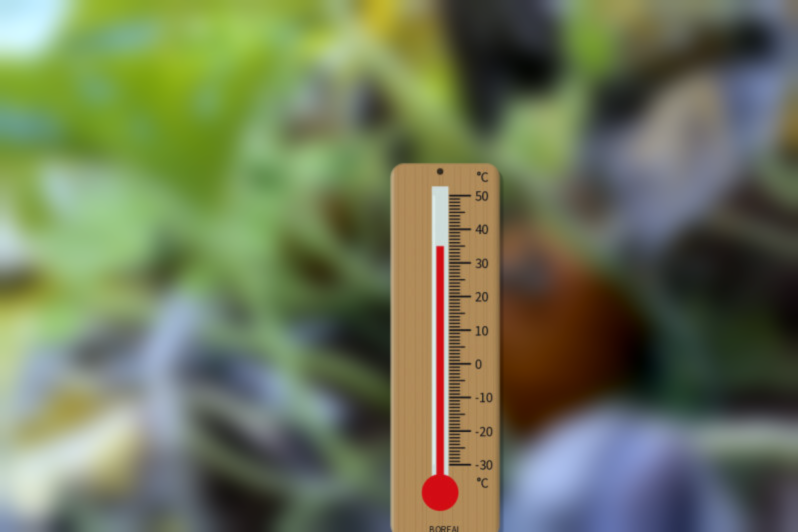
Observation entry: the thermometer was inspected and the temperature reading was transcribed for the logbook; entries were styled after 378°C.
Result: 35°C
